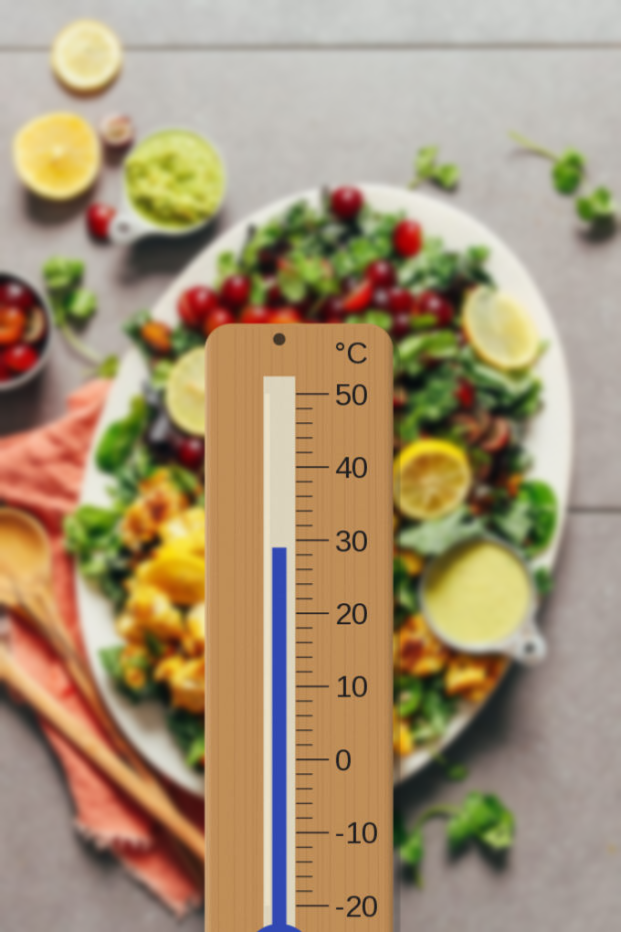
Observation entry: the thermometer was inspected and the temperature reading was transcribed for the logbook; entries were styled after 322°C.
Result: 29°C
